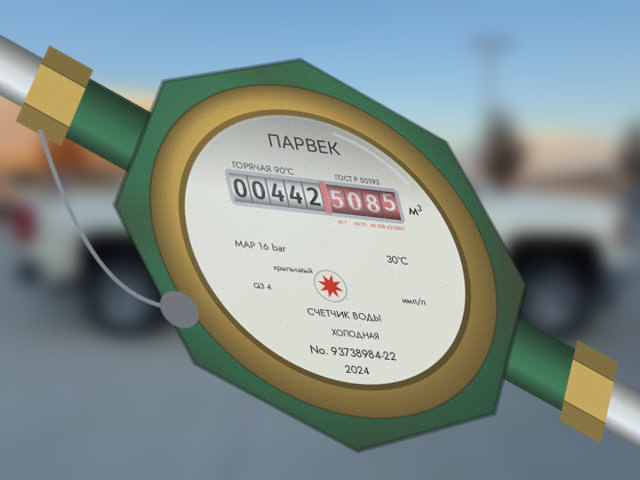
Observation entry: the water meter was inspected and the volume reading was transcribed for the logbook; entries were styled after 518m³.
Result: 442.5085m³
